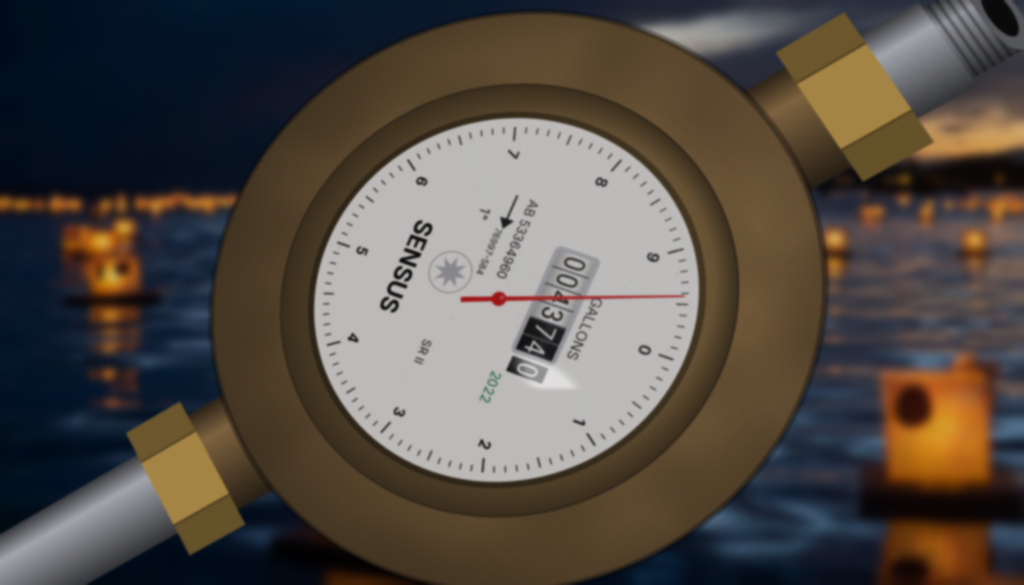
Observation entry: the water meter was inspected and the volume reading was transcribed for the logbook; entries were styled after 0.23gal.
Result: 43739.4gal
